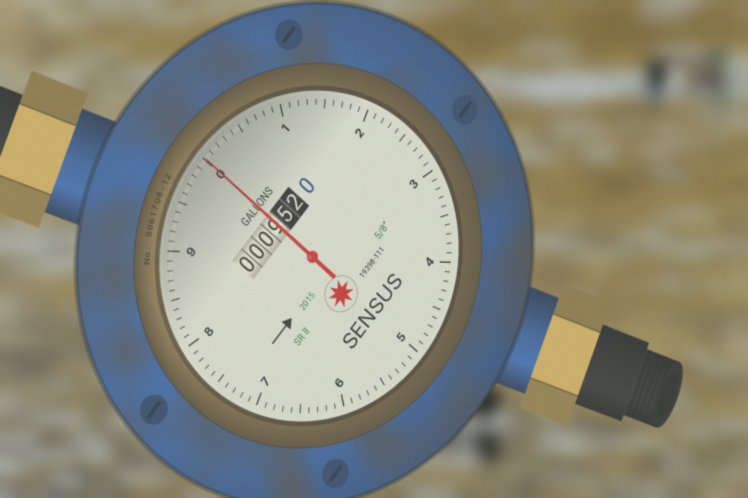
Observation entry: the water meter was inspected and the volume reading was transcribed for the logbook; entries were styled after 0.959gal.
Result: 9520.0gal
